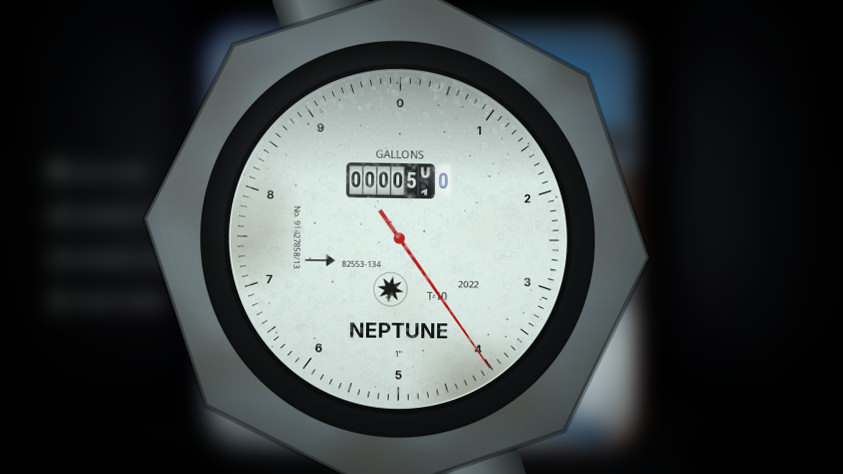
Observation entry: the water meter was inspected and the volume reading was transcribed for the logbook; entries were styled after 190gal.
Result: 504.0gal
